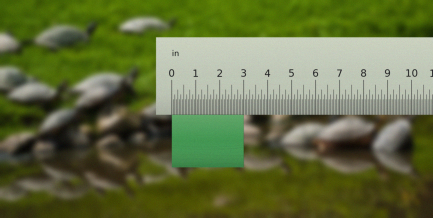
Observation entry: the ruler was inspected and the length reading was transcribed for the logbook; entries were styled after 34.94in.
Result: 3in
